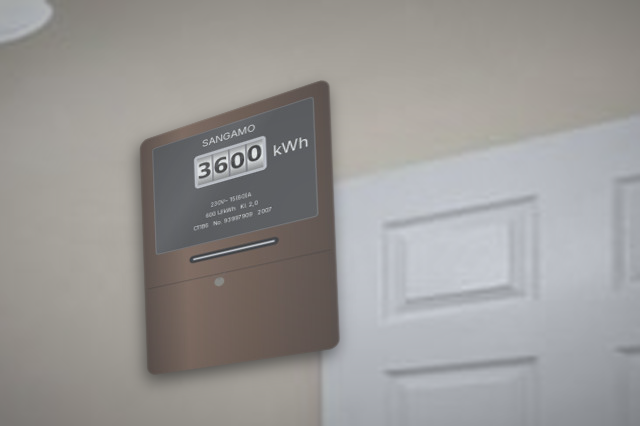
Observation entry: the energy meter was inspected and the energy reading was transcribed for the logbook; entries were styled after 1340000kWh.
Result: 3600kWh
